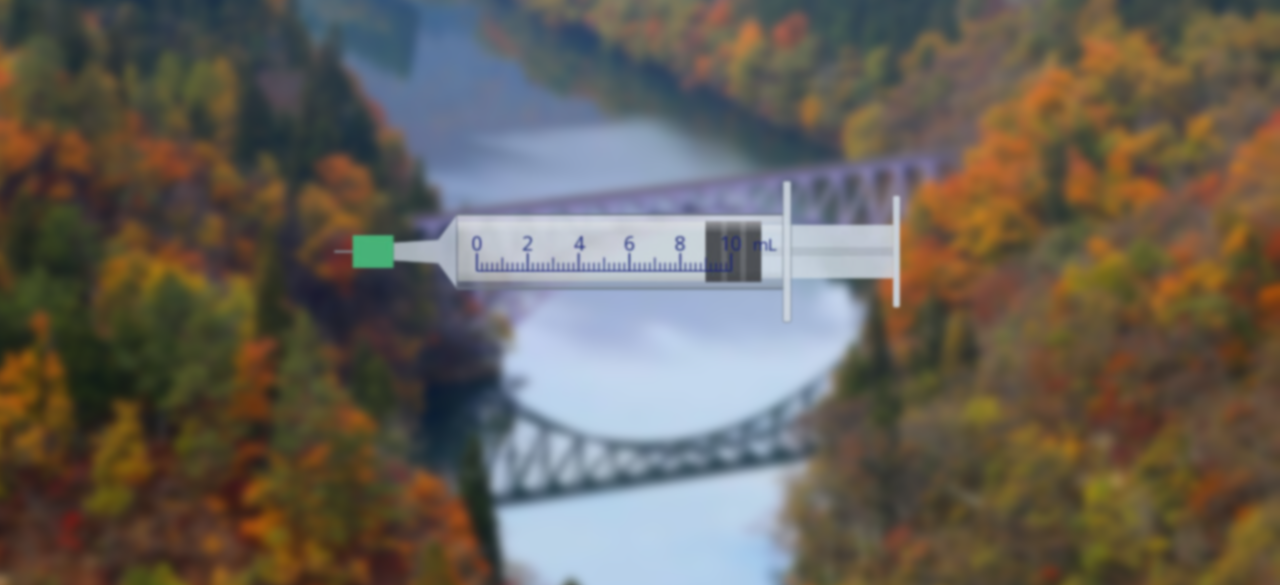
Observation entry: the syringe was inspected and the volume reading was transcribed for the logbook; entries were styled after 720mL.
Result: 9mL
